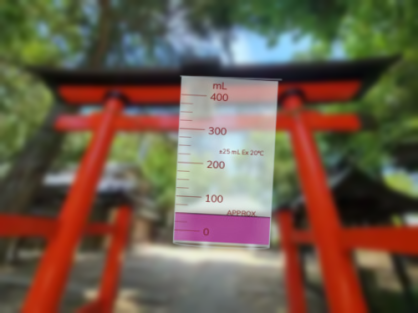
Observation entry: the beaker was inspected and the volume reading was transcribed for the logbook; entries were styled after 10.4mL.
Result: 50mL
